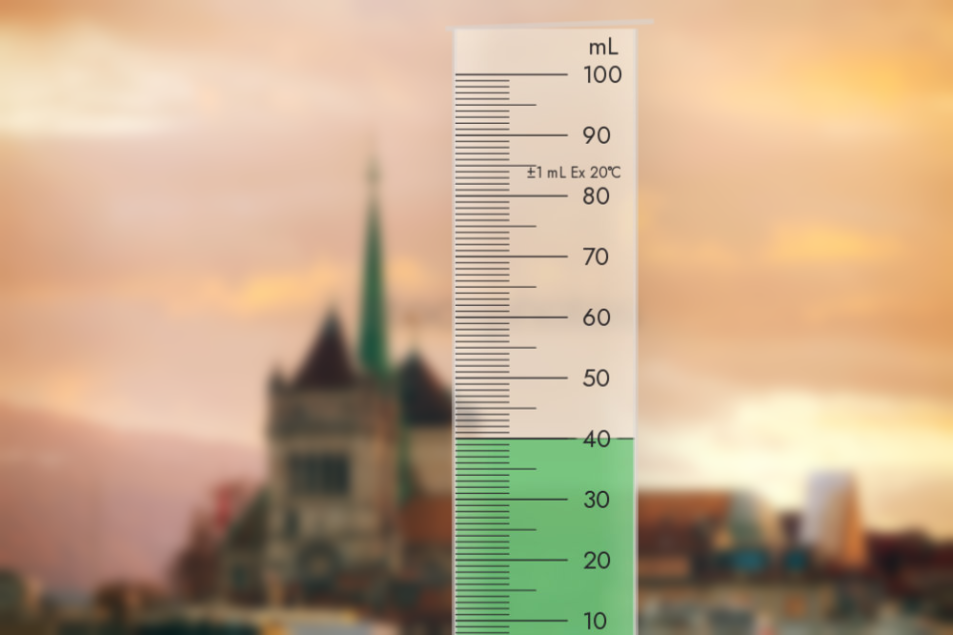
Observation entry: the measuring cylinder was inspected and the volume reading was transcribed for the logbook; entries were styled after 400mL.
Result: 40mL
